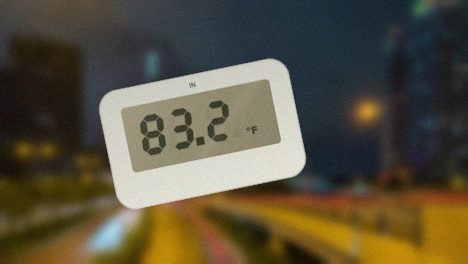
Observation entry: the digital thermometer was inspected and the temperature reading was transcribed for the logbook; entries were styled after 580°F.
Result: 83.2°F
